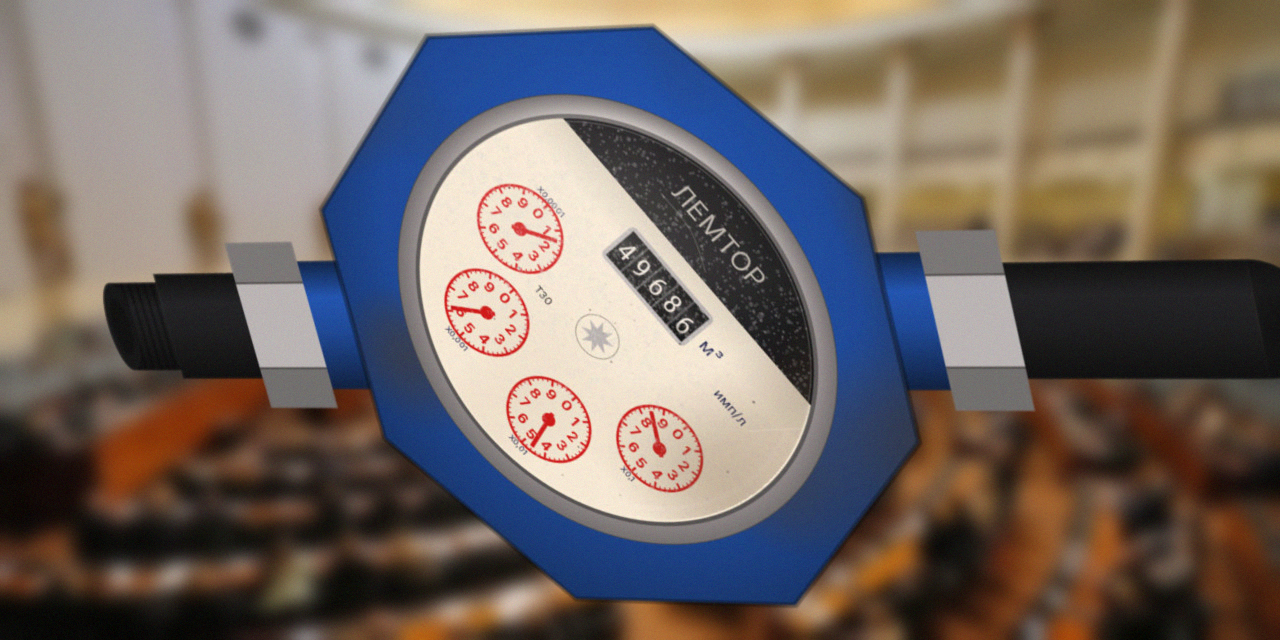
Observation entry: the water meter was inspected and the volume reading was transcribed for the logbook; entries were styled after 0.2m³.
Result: 49685.8461m³
